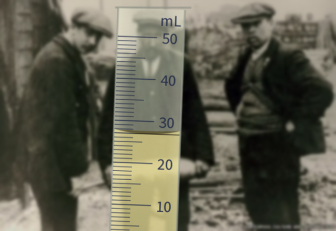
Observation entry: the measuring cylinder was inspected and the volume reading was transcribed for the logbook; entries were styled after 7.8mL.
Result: 27mL
